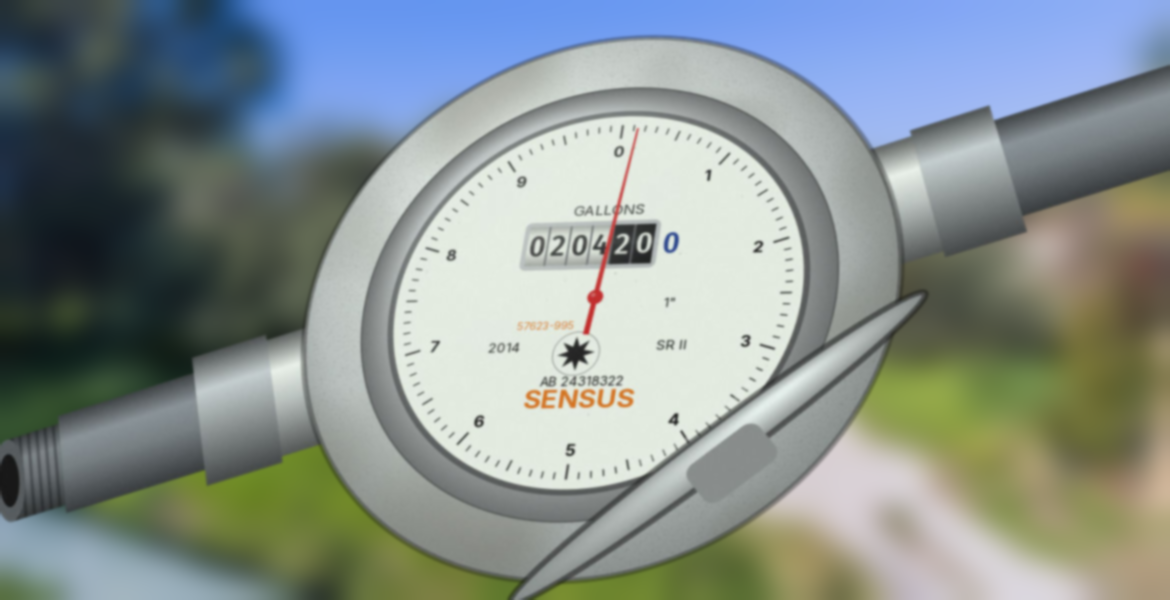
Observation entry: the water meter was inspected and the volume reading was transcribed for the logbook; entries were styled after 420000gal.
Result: 204200.1gal
